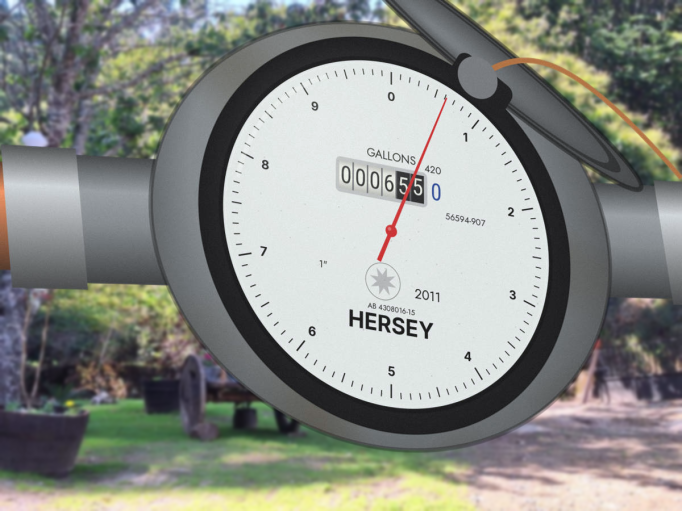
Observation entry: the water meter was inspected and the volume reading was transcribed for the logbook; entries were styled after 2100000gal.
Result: 6550.6gal
